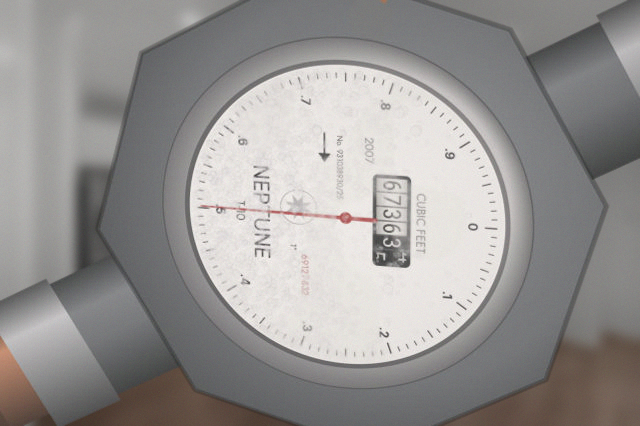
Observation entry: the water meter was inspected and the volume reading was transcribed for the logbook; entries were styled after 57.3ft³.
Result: 673634.50ft³
